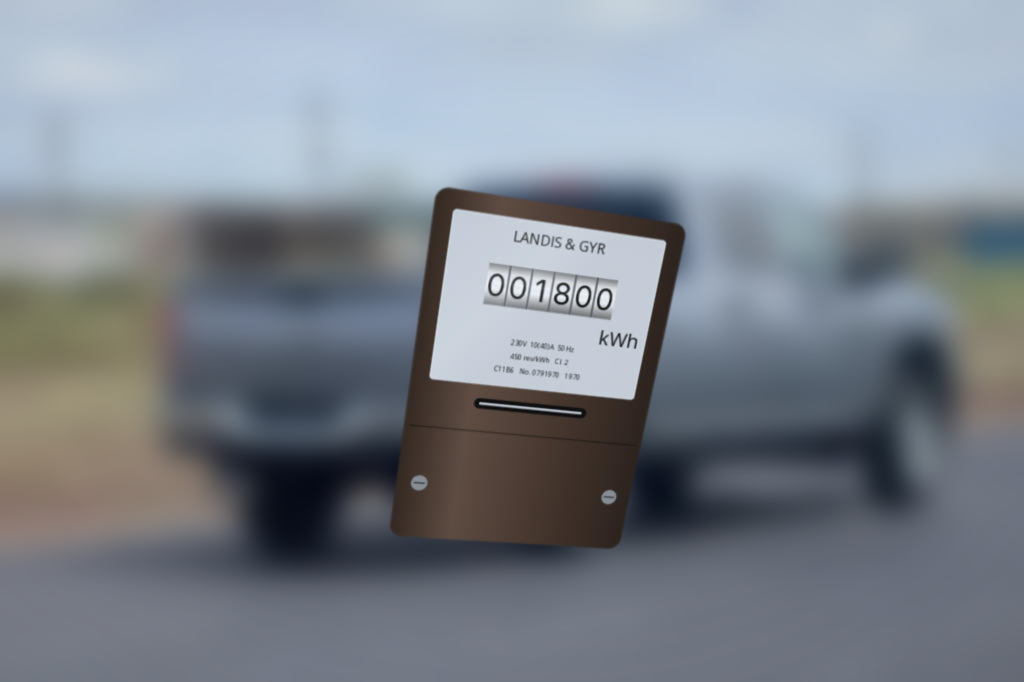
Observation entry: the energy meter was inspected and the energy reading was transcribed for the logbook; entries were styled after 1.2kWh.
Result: 1800kWh
